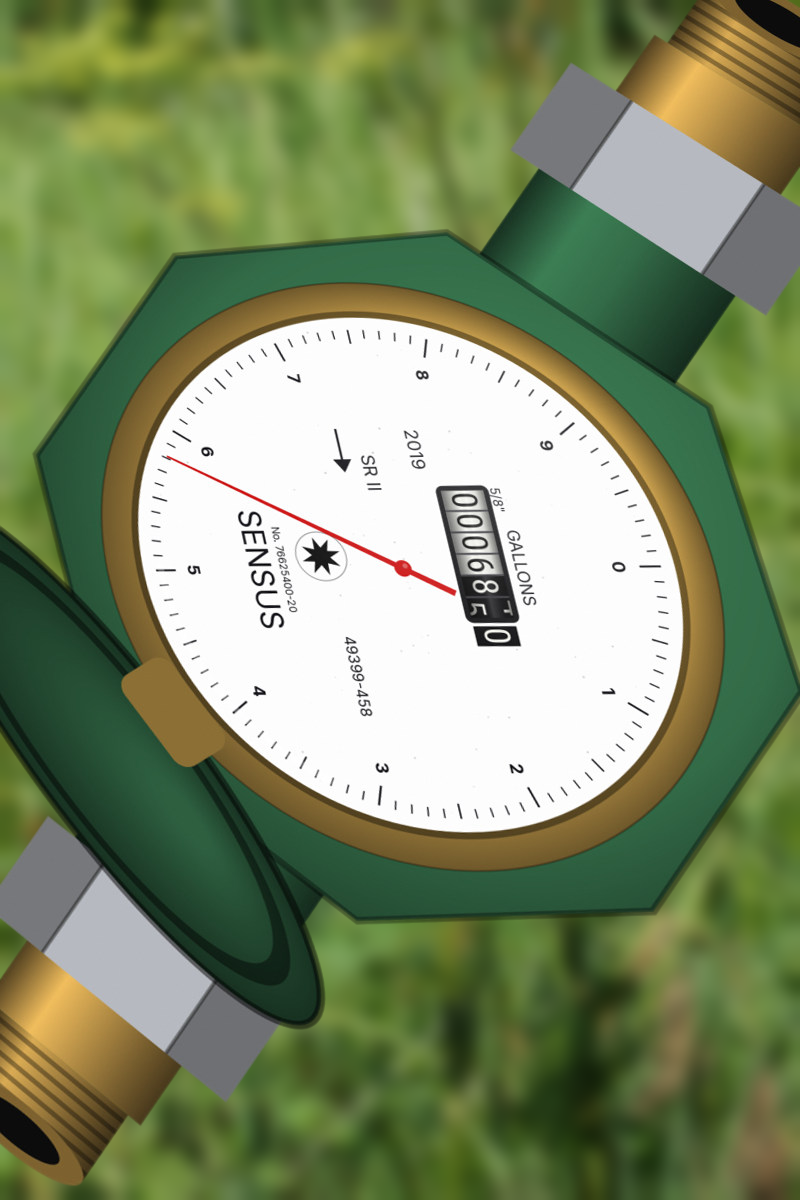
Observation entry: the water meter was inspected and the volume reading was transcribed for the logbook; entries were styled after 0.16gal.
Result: 6845.8gal
